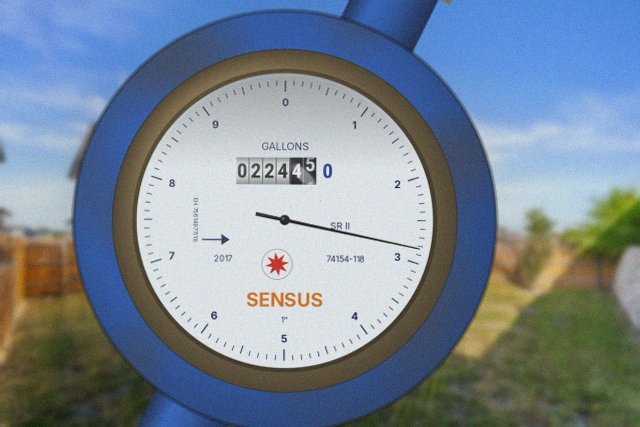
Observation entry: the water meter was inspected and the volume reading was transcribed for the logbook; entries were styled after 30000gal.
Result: 224452.8gal
